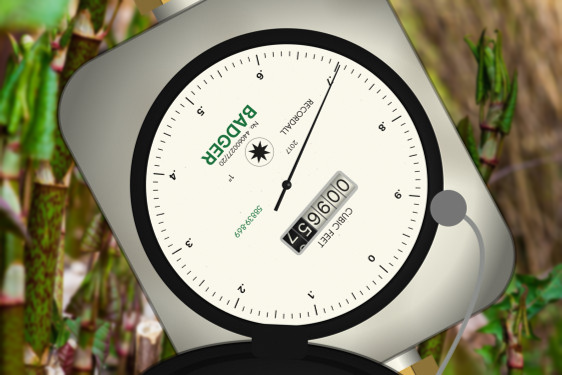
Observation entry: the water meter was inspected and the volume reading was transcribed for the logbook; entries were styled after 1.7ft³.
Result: 9656.70ft³
